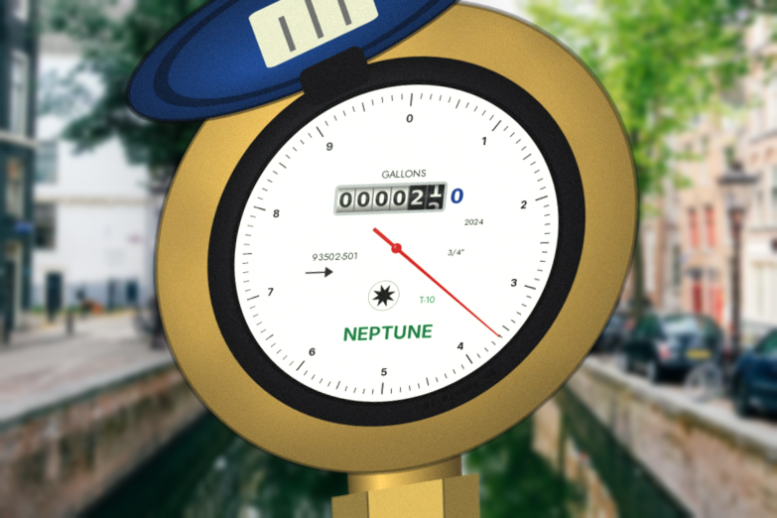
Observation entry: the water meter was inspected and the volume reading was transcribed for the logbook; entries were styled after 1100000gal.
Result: 213.6gal
